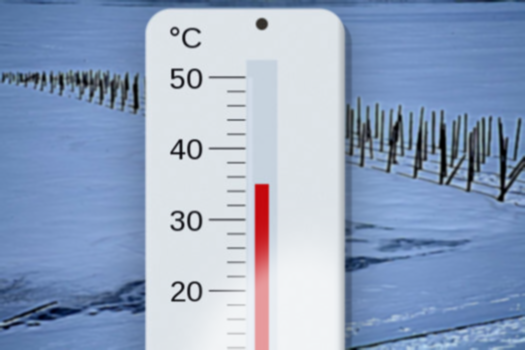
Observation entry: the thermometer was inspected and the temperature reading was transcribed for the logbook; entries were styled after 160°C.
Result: 35°C
